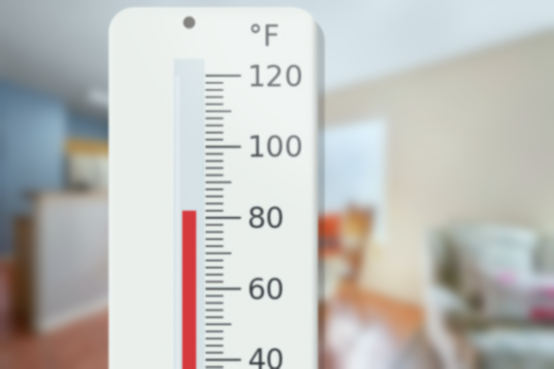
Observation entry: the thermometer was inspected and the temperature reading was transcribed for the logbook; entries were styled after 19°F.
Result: 82°F
